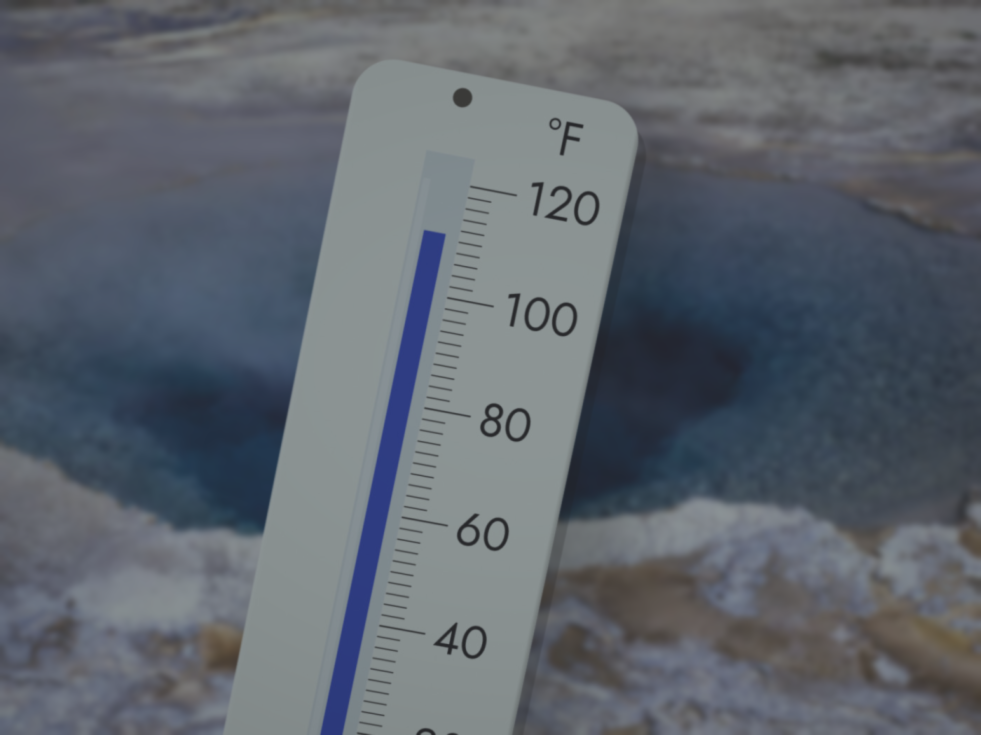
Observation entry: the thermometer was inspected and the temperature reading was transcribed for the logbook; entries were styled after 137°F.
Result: 111°F
